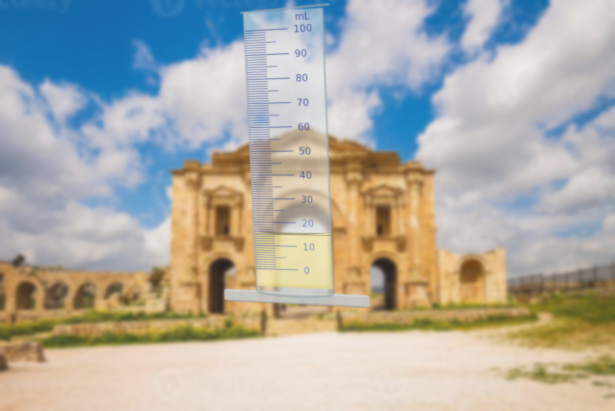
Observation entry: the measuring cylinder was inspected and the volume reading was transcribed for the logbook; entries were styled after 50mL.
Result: 15mL
